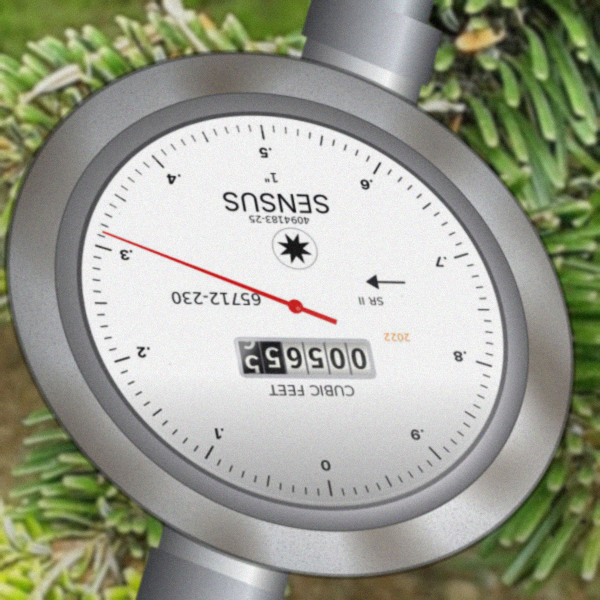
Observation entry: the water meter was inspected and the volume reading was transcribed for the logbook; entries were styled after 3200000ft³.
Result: 5655.31ft³
